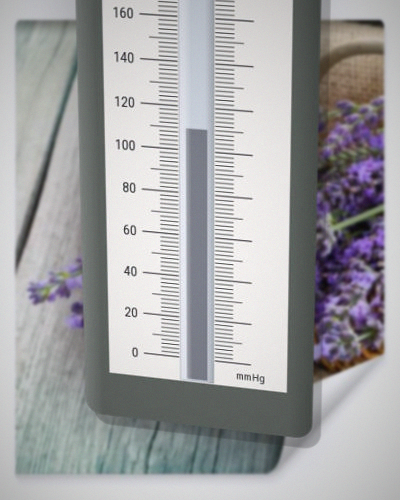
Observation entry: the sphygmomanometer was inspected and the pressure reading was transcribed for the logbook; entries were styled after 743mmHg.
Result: 110mmHg
